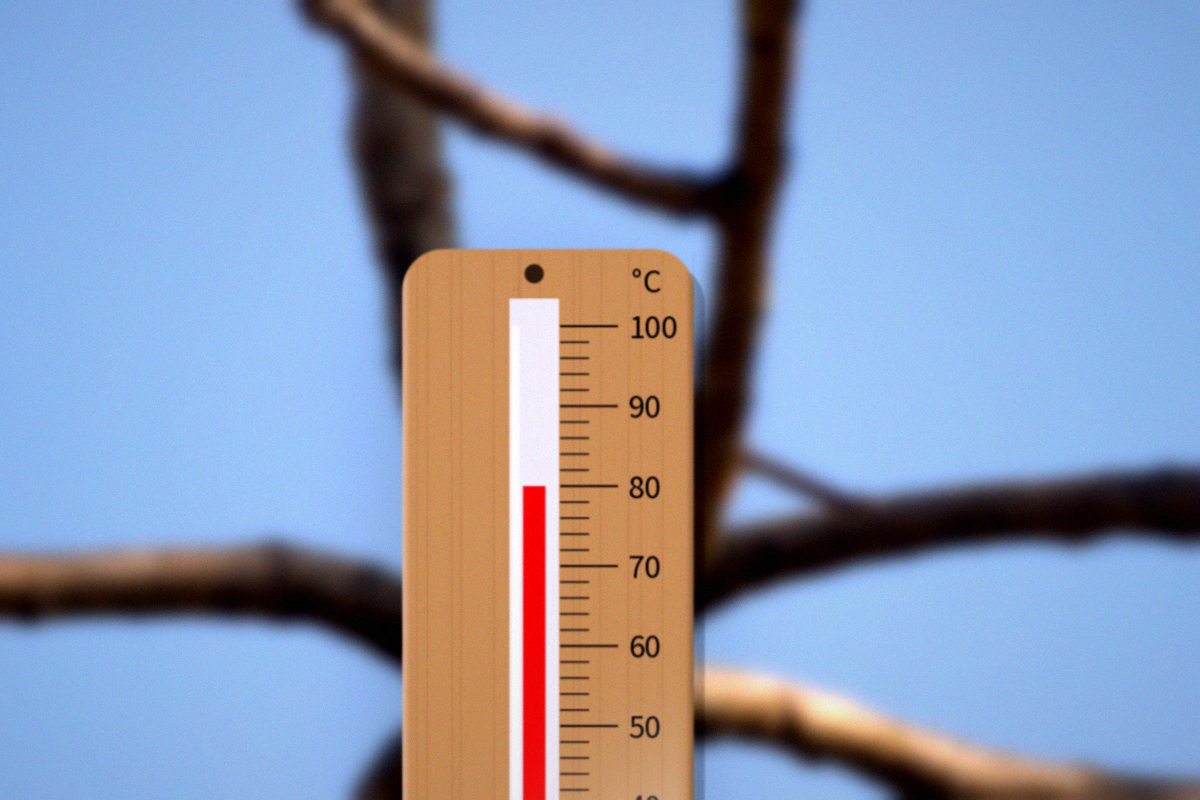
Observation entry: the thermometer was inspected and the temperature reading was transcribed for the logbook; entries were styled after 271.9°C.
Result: 80°C
